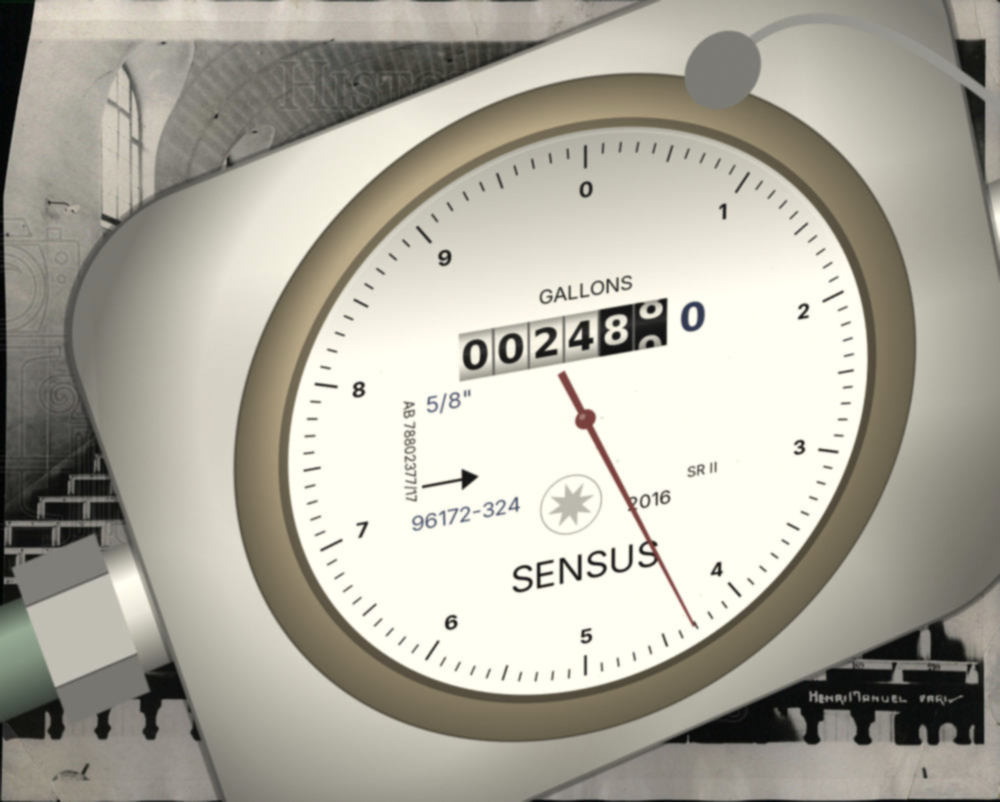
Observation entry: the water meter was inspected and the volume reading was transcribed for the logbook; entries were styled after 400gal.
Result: 24884.3gal
